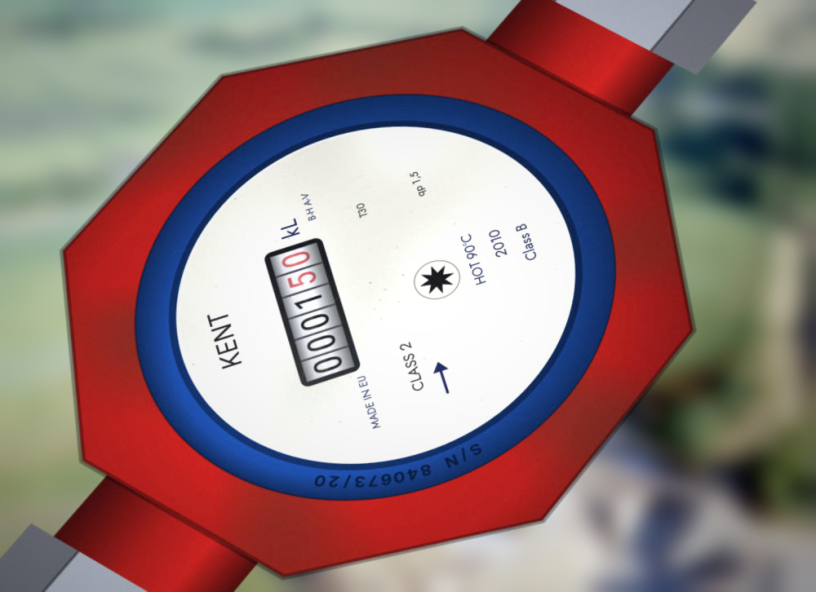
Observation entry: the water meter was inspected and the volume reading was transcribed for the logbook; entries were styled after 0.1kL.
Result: 1.50kL
